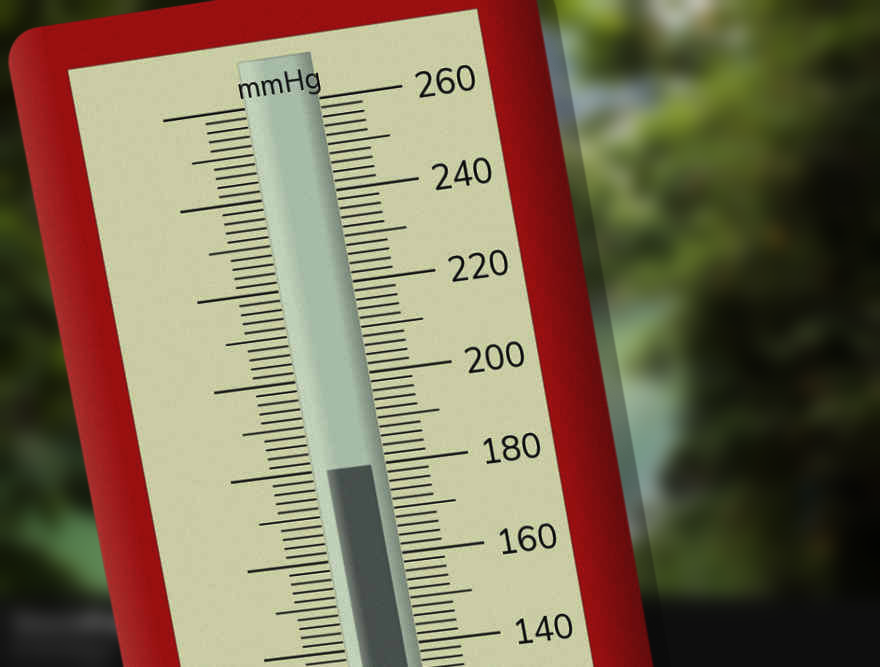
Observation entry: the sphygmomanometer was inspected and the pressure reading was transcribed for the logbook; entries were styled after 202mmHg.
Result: 180mmHg
